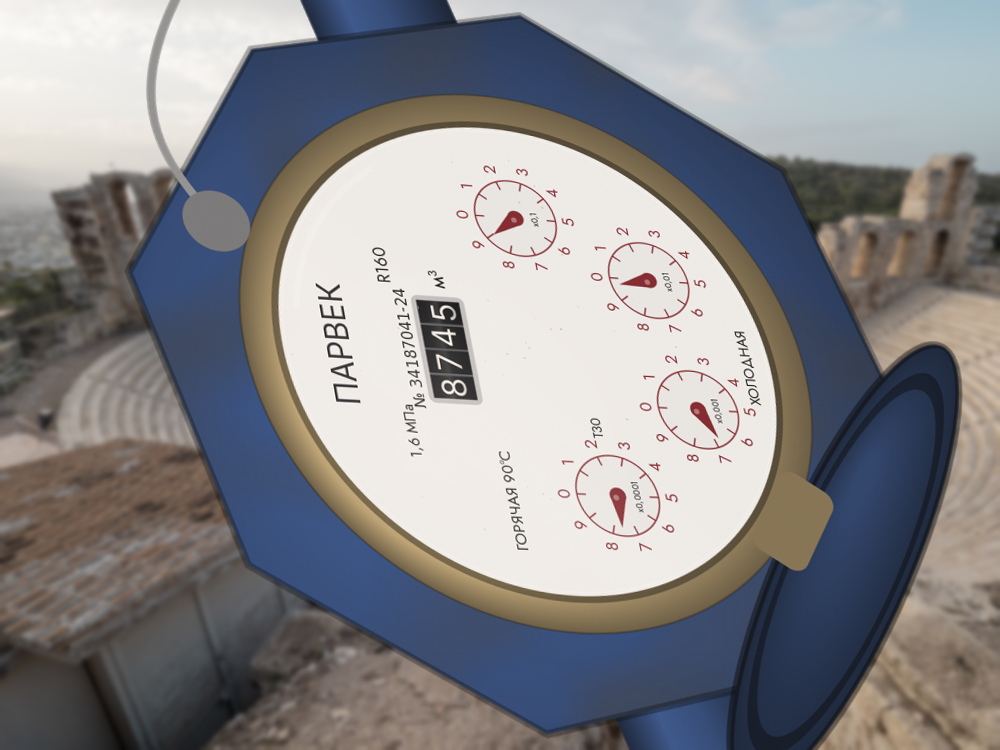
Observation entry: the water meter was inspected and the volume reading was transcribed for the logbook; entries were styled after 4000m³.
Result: 8744.8967m³
